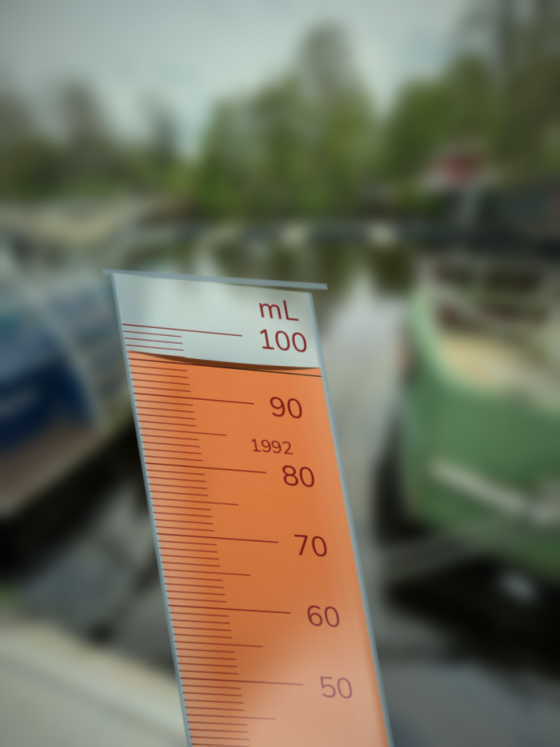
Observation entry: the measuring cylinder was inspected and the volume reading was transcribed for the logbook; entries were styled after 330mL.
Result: 95mL
